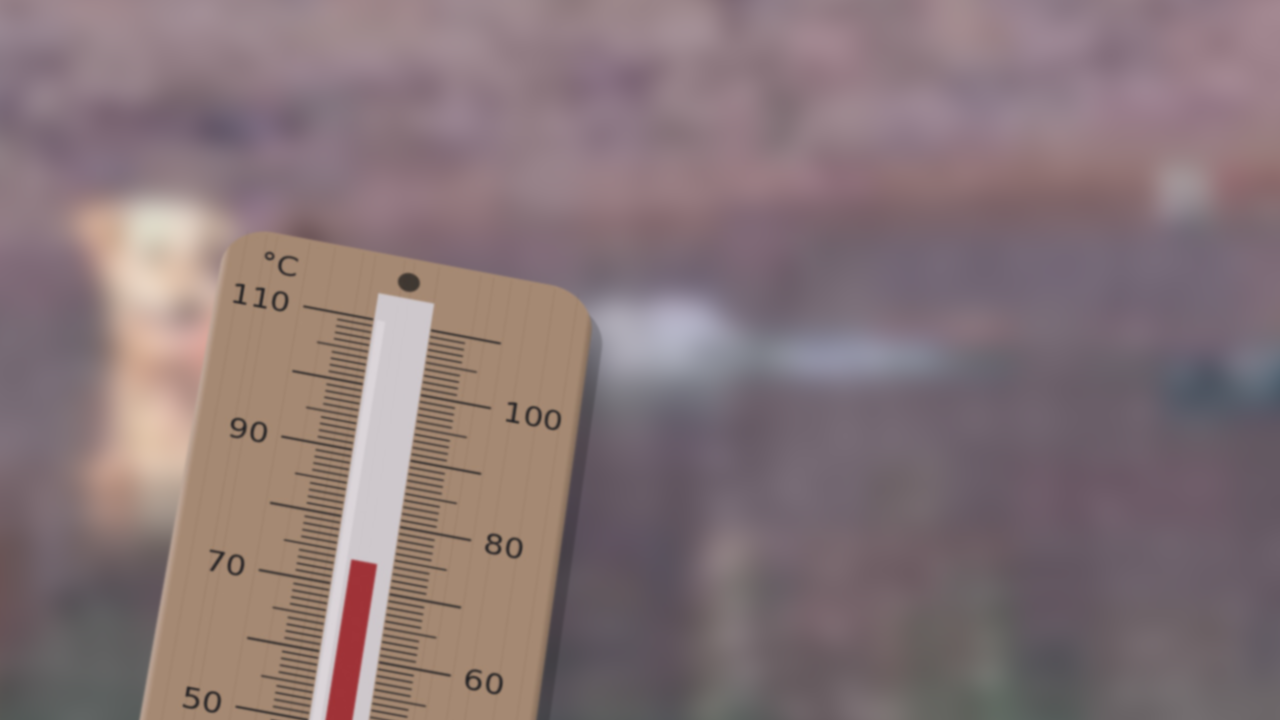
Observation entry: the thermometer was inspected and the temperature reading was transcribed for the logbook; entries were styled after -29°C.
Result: 74°C
